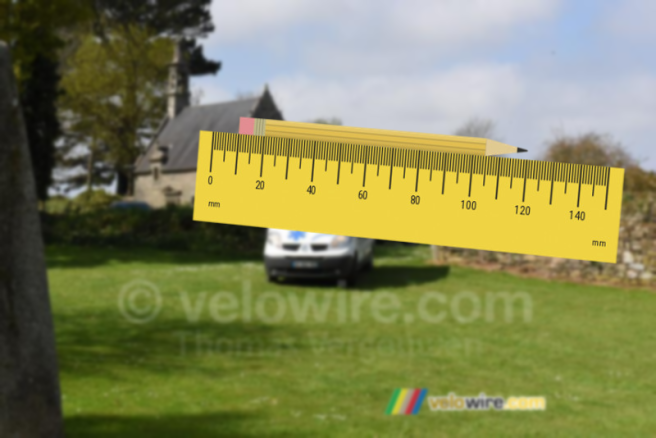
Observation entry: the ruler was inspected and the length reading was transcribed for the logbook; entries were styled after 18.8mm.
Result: 110mm
